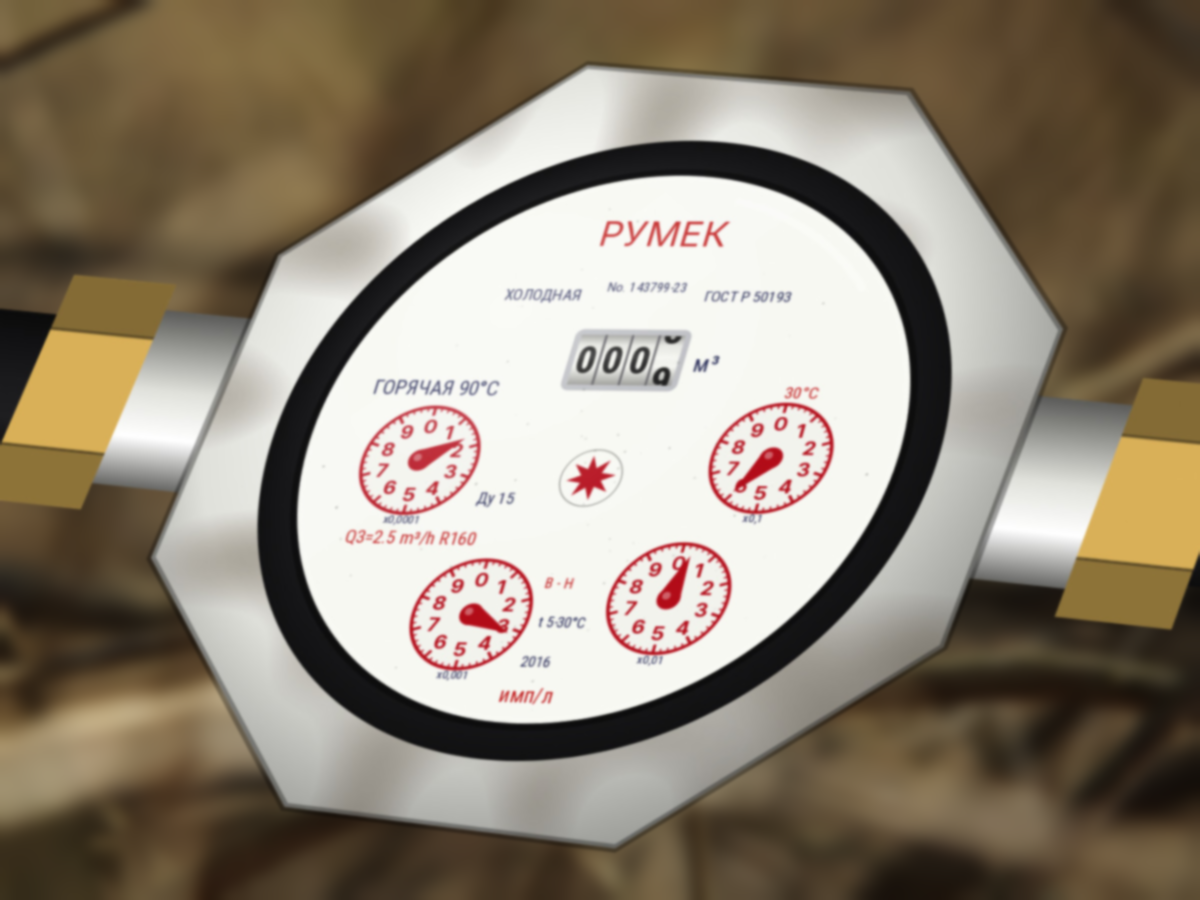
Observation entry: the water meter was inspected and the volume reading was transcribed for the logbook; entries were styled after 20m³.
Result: 8.6031m³
